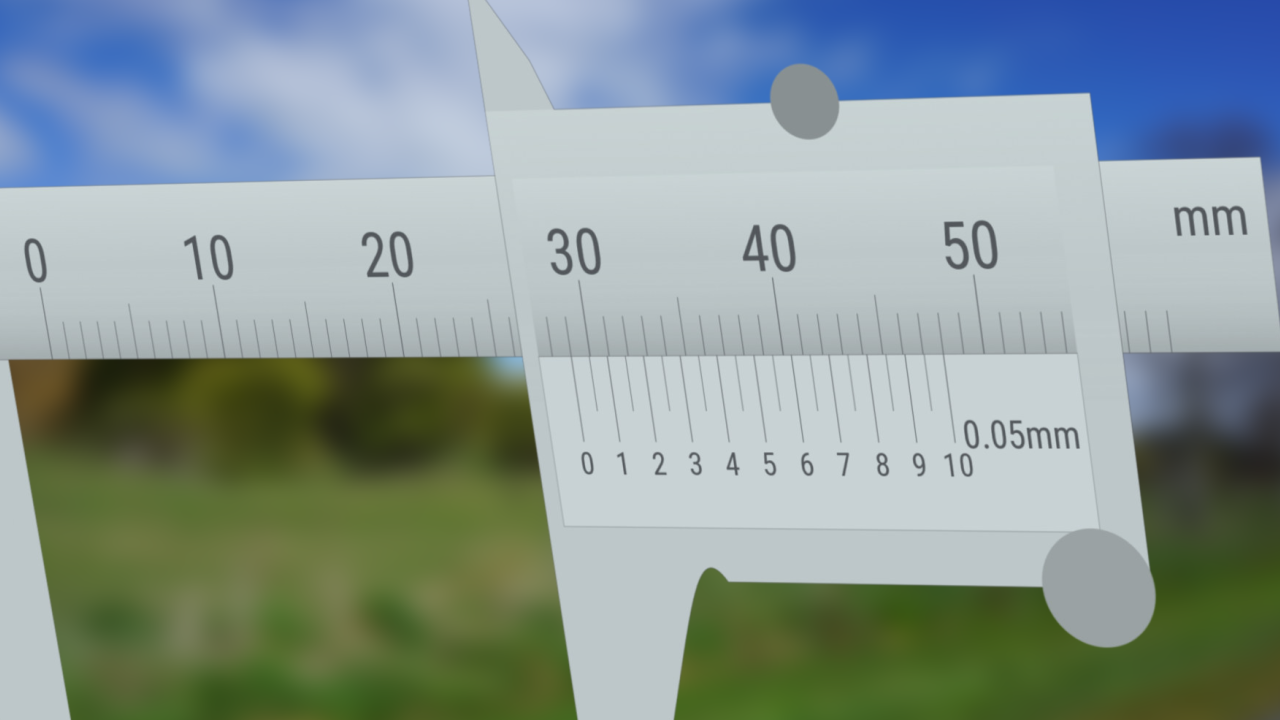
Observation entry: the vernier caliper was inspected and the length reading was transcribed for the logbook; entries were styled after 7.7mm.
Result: 29.0mm
